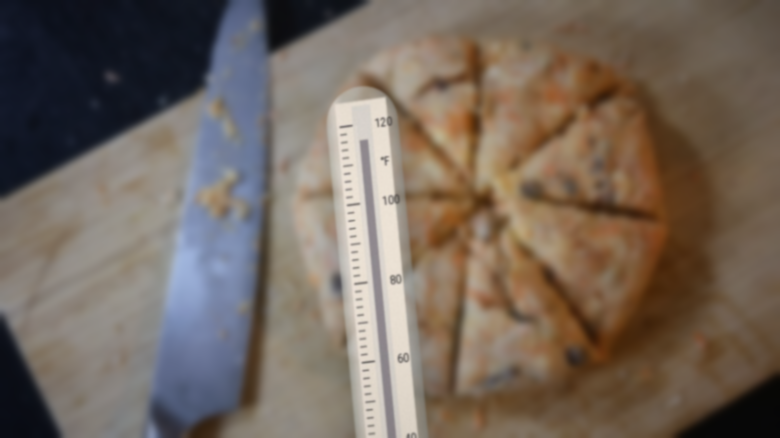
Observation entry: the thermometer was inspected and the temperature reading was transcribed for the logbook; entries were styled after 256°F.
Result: 116°F
